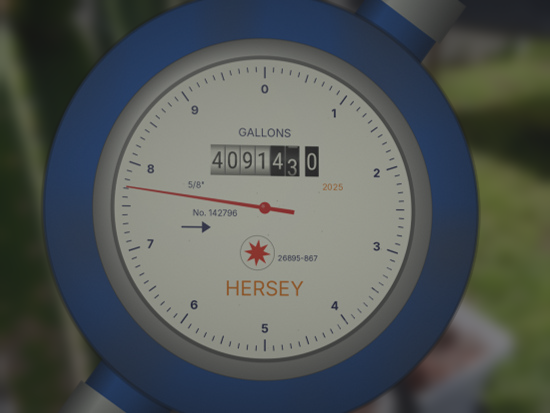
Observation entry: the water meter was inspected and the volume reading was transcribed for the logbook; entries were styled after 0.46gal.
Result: 4091427.7gal
